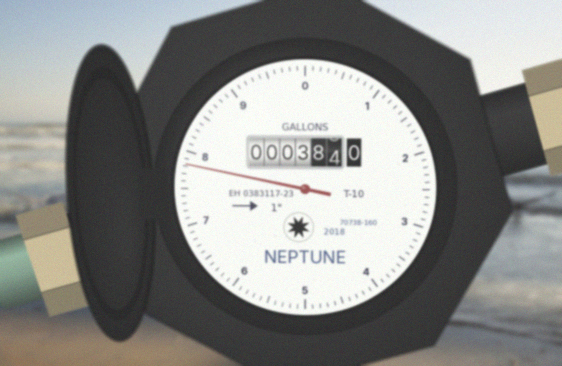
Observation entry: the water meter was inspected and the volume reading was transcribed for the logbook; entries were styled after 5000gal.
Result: 3837.8gal
